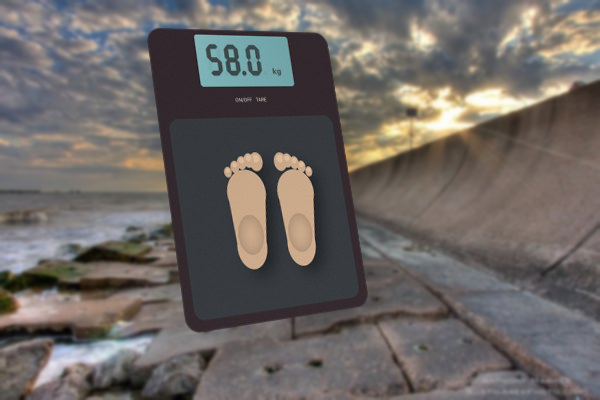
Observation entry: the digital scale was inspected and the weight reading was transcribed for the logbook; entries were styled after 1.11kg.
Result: 58.0kg
